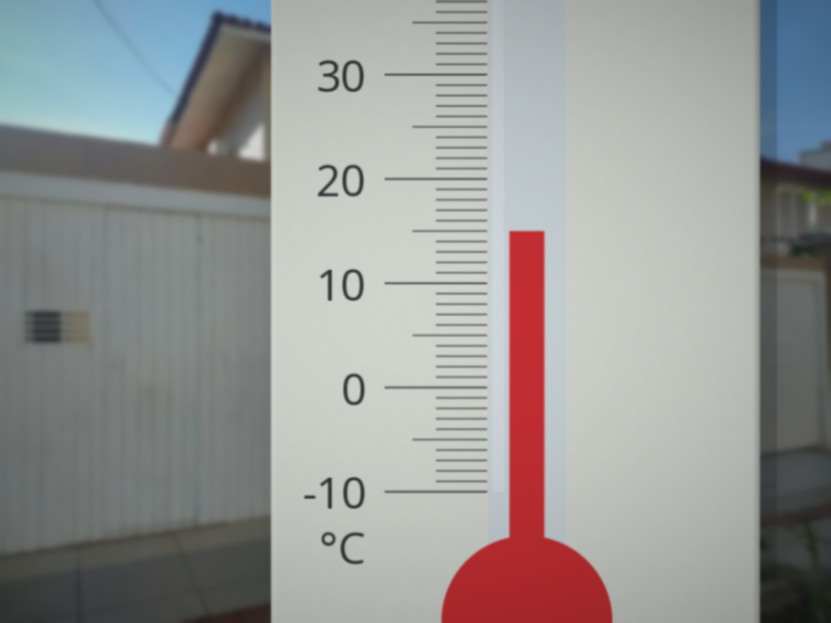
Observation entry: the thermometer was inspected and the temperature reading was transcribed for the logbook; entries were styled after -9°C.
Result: 15°C
